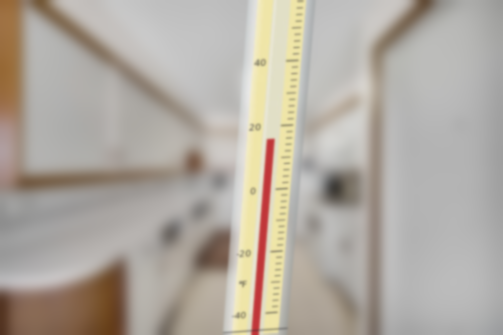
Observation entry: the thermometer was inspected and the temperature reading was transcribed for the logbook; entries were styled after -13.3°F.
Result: 16°F
